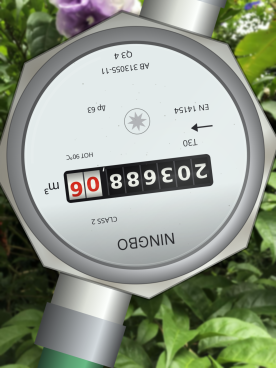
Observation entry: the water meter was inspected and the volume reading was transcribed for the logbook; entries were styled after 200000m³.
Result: 203688.06m³
